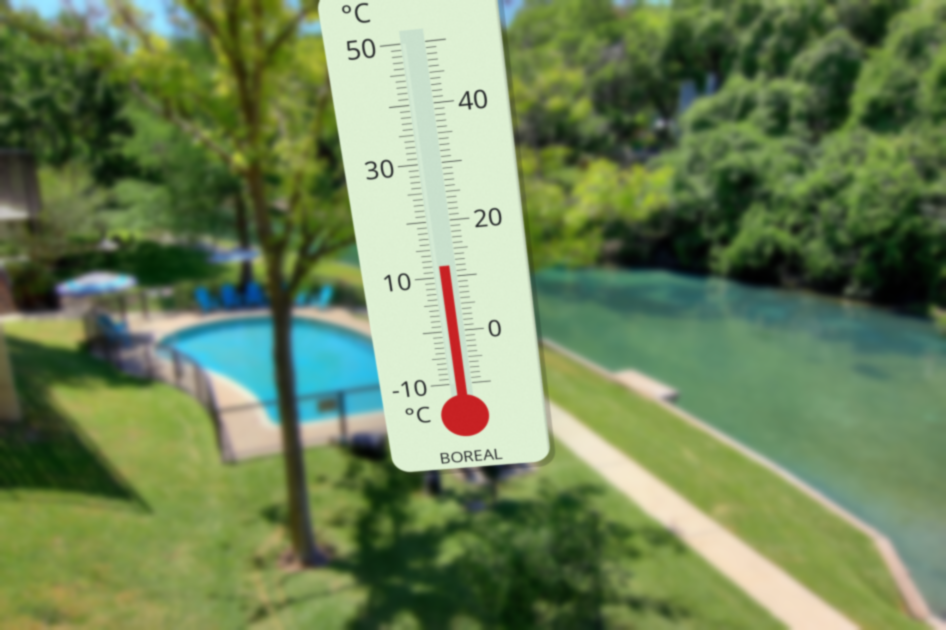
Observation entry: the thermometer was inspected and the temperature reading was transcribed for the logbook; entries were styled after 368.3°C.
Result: 12°C
